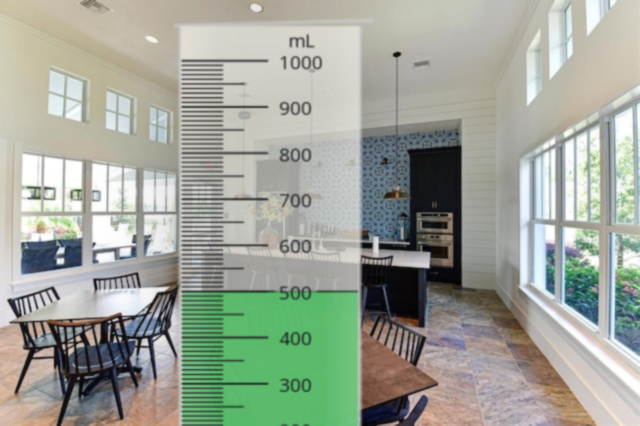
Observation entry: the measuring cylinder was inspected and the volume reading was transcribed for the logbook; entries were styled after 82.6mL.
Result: 500mL
